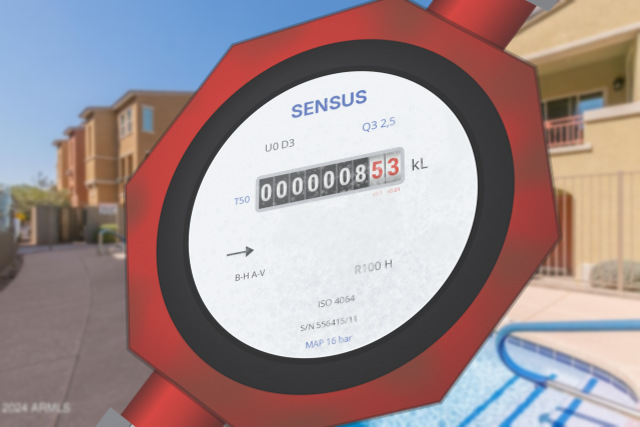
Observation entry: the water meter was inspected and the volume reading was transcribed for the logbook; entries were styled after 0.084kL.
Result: 8.53kL
